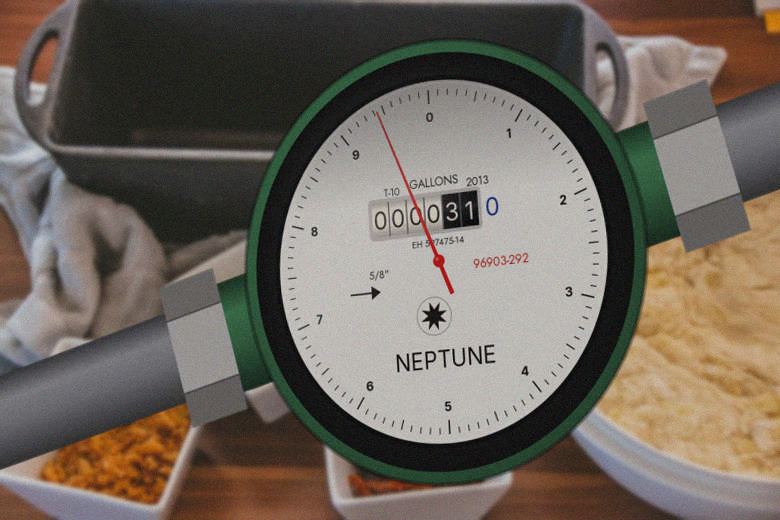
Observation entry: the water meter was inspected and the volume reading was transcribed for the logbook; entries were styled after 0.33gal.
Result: 309.4gal
